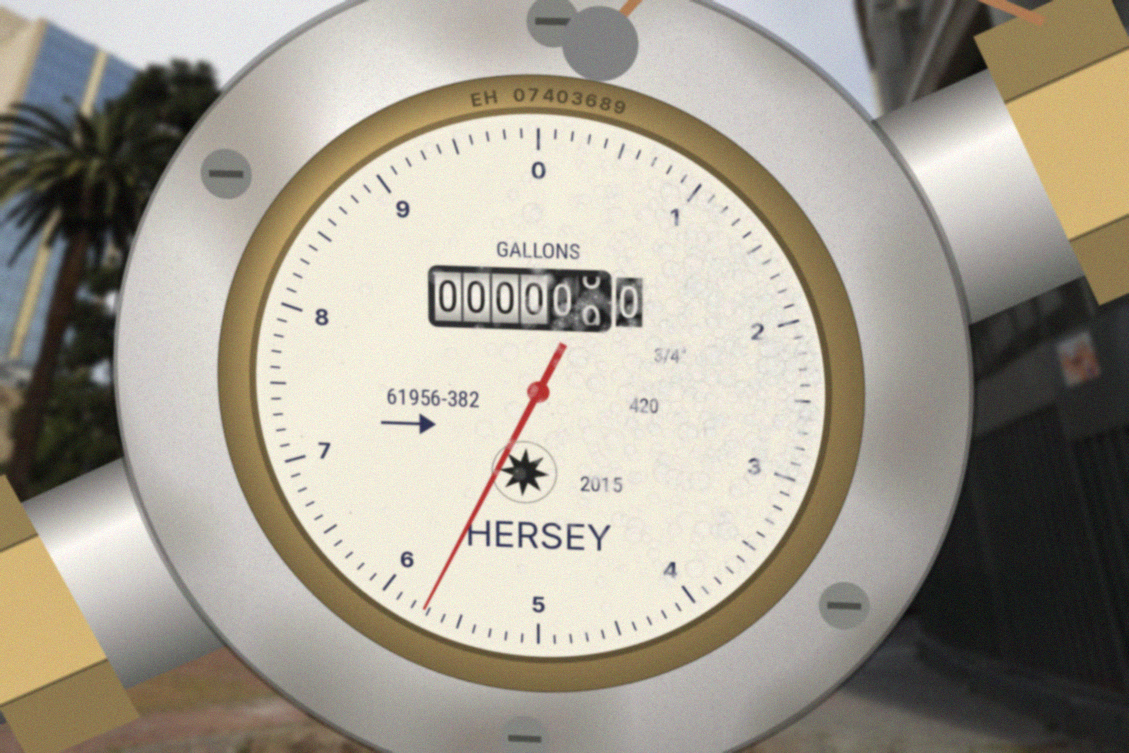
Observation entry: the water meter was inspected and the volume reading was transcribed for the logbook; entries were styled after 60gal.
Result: 85.7gal
